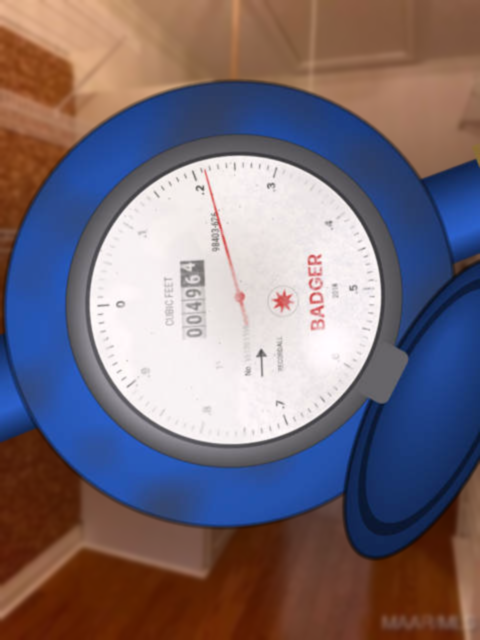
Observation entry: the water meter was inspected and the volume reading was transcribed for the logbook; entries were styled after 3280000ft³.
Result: 4964.21ft³
